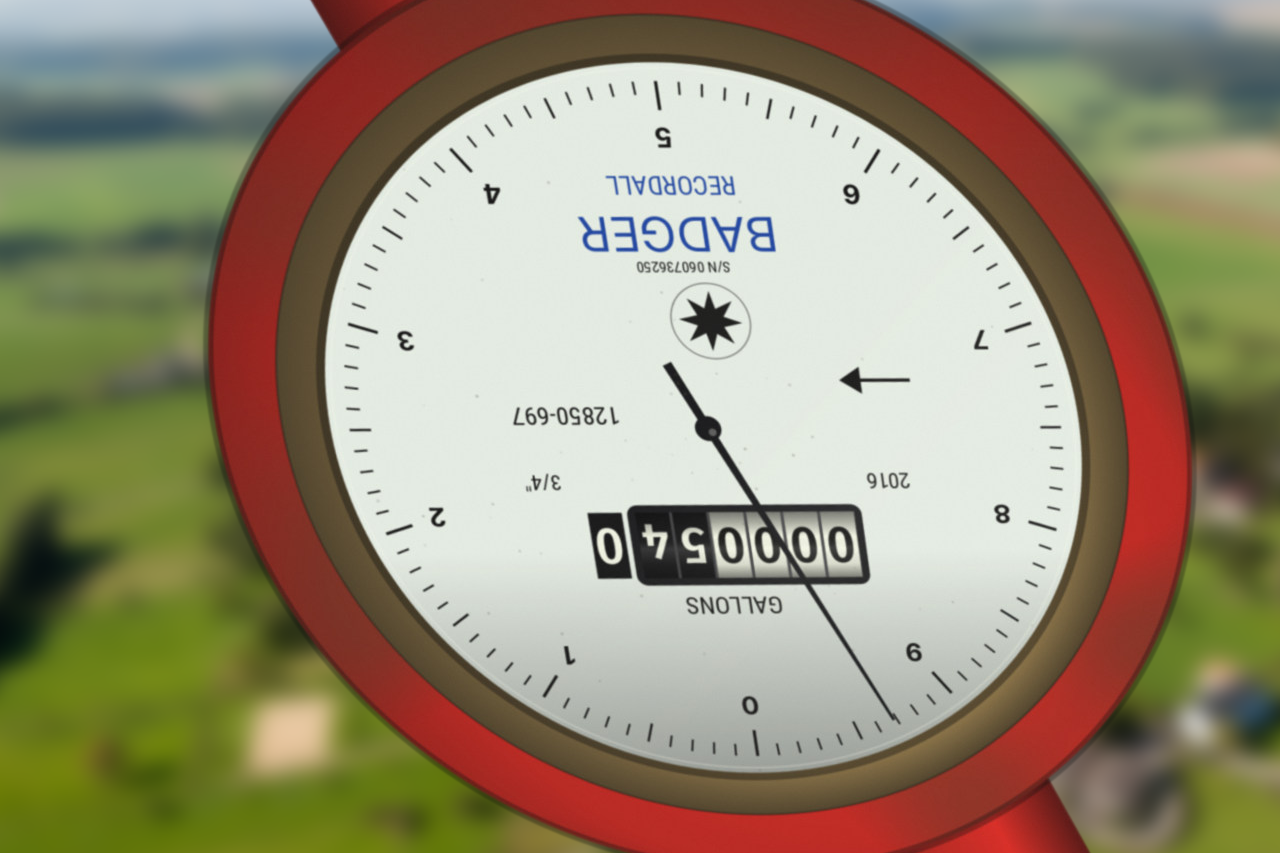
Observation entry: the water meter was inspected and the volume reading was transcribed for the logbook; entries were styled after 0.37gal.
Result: 539.3gal
